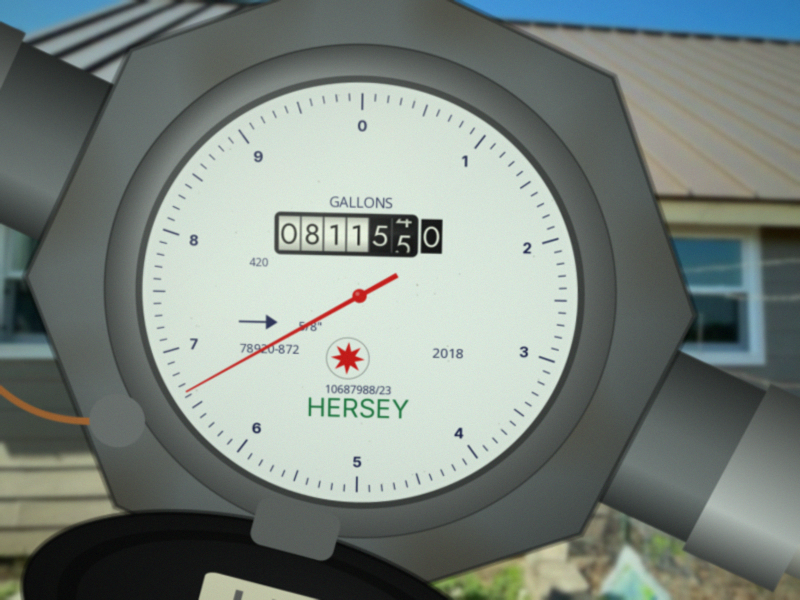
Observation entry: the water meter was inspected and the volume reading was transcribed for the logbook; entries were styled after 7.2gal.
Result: 811546.6gal
